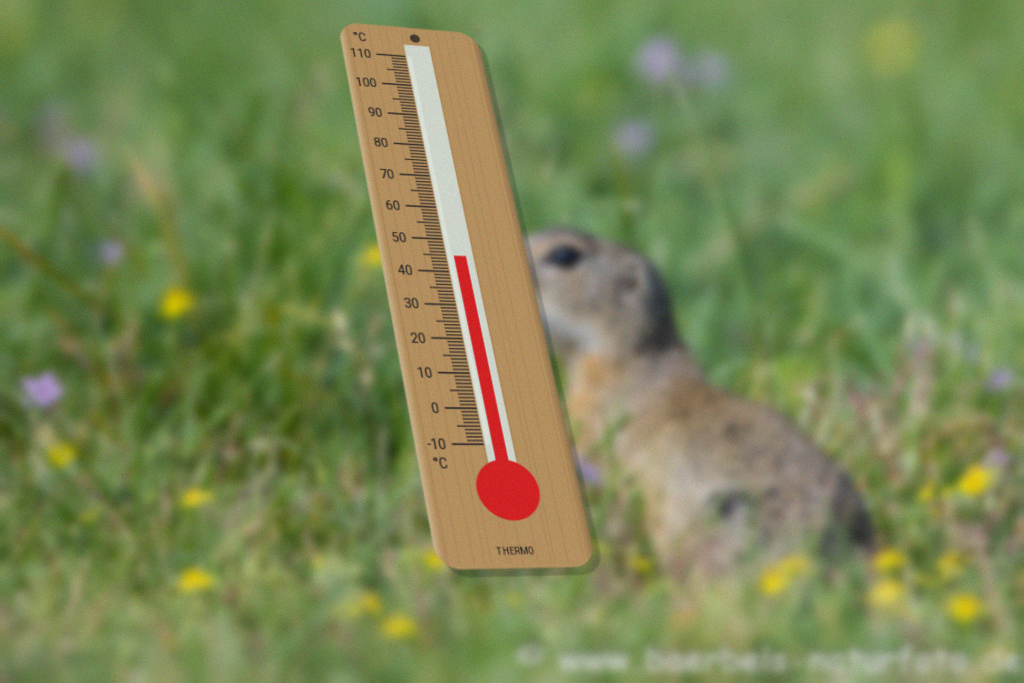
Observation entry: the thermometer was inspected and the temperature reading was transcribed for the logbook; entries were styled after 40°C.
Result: 45°C
